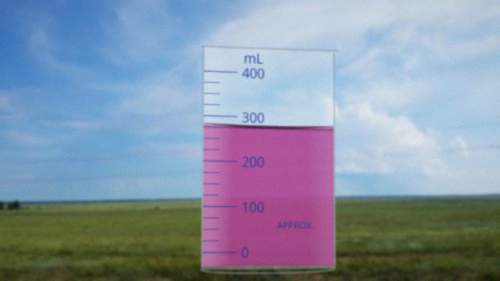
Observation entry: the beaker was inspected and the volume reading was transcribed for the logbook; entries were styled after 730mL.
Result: 275mL
